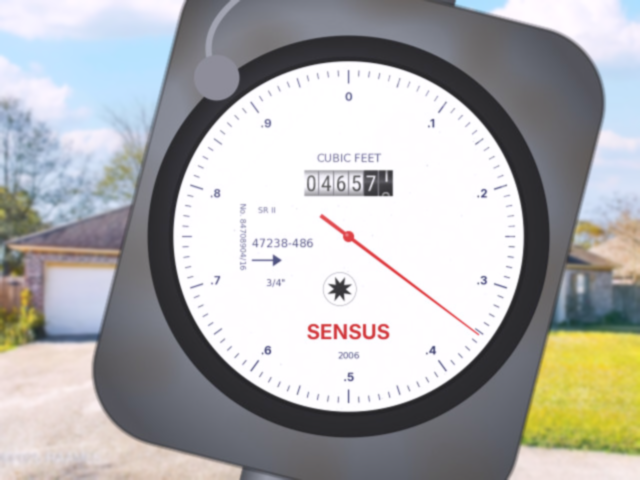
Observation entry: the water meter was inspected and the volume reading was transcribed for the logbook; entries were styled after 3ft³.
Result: 46571.35ft³
